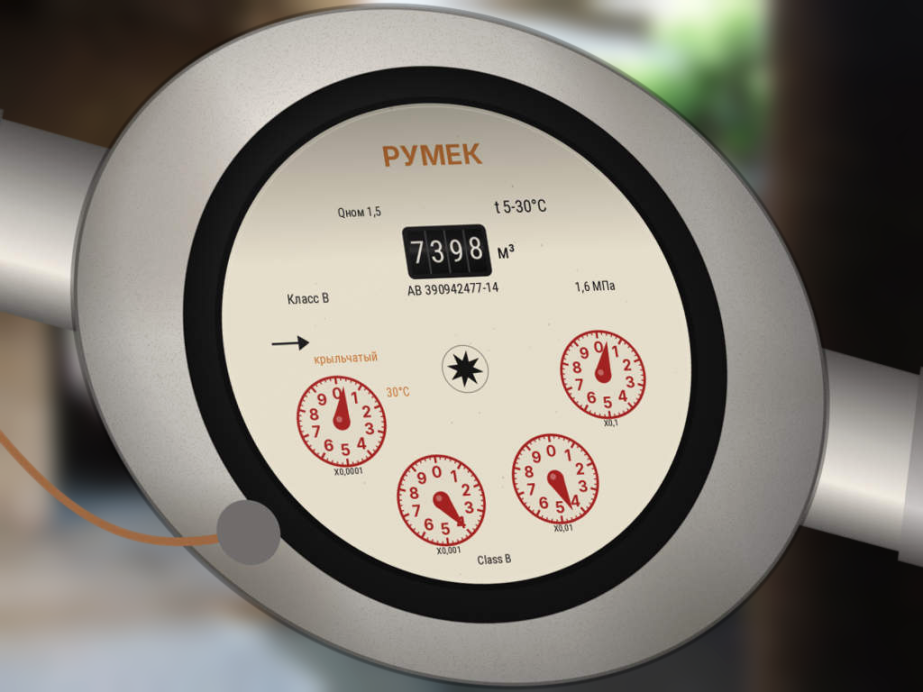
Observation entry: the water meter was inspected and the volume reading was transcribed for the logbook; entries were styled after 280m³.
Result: 7398.0440m³
